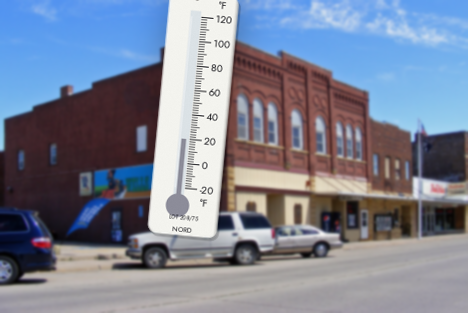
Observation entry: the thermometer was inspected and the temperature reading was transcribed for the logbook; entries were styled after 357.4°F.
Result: 20°F
